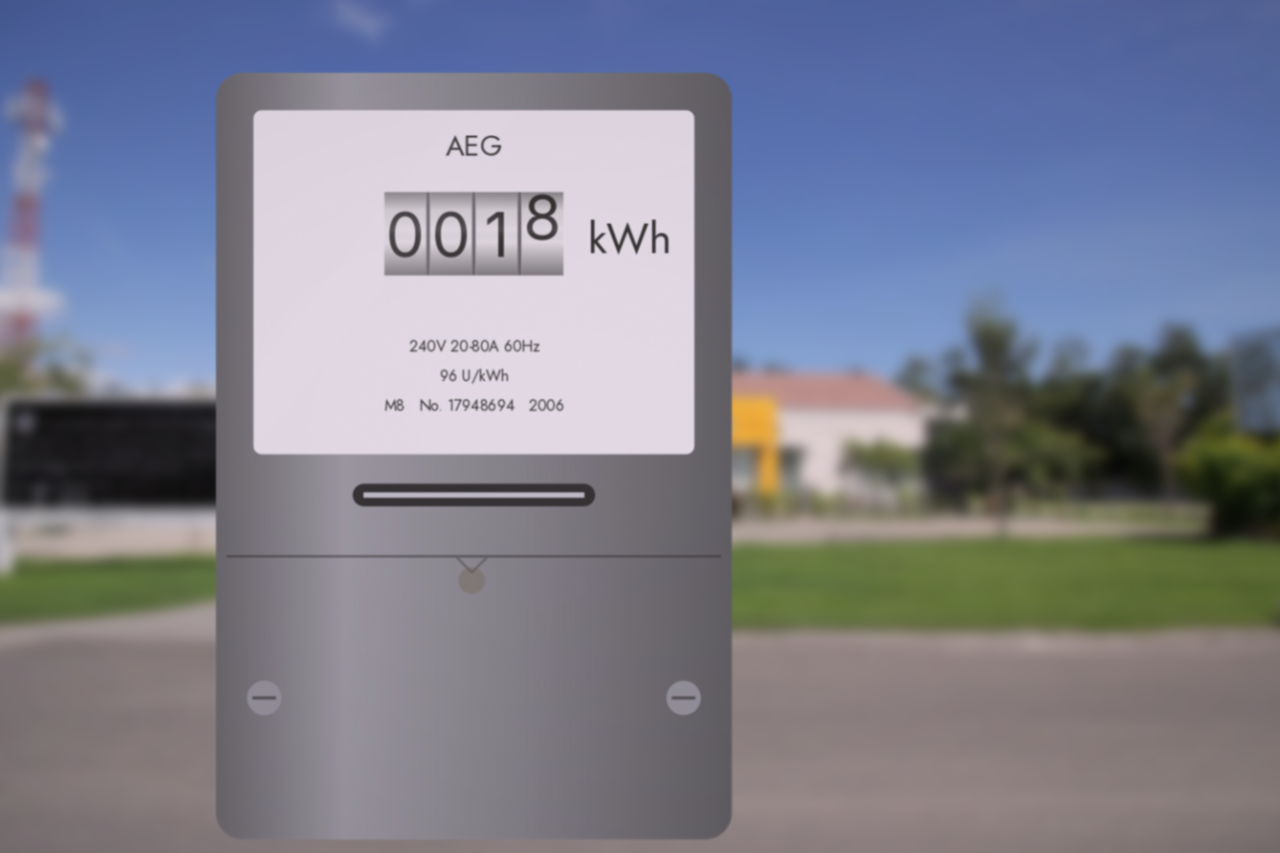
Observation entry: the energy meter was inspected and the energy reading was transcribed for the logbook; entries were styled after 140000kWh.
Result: 18kWh
